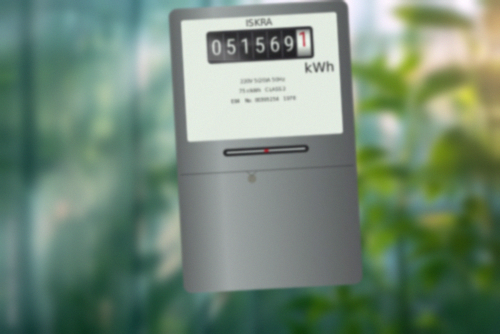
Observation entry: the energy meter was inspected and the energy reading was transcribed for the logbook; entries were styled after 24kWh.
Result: 51569.1kWh
